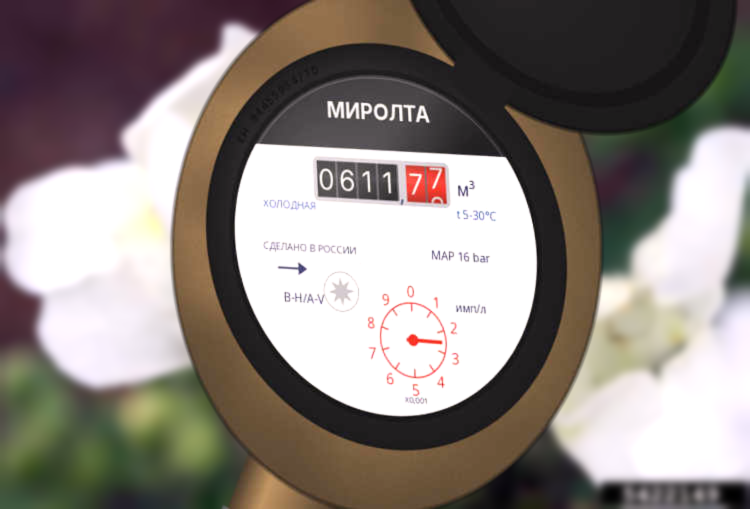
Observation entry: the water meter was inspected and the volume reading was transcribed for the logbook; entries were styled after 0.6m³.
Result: 611.772m³
